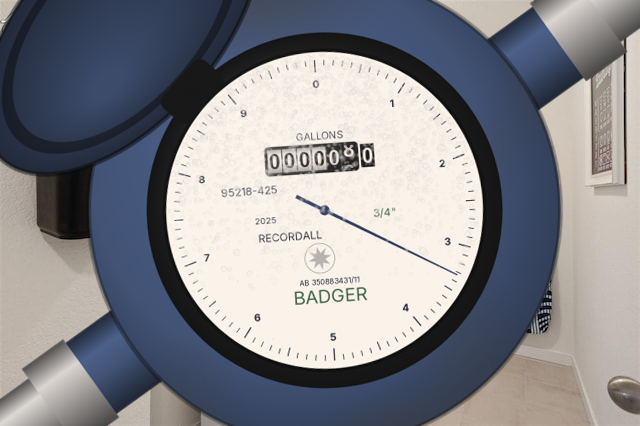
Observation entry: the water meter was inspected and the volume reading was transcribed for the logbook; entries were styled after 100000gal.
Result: 83.3gal
